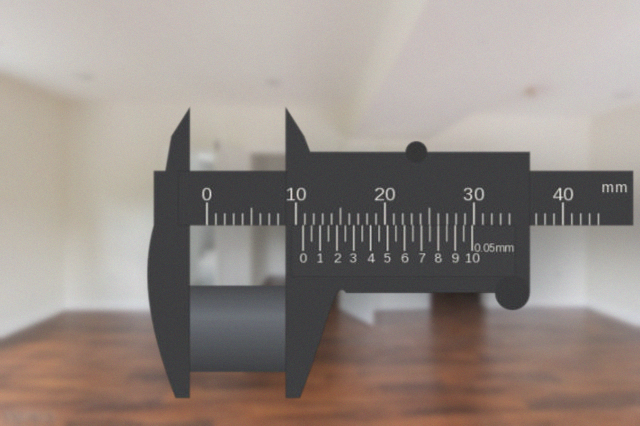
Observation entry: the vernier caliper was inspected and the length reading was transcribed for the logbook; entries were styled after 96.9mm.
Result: 10.8mm
